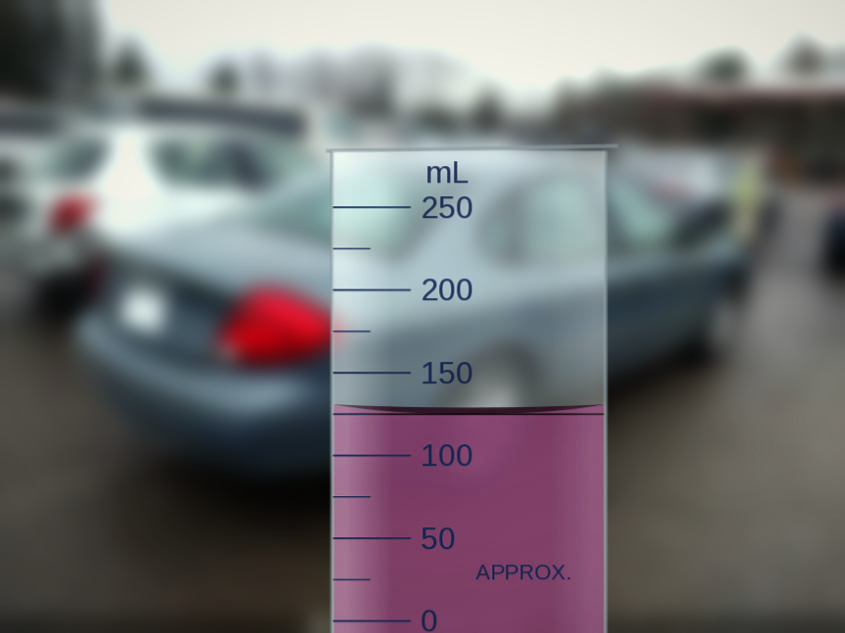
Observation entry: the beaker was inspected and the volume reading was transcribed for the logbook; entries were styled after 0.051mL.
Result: 125mL
